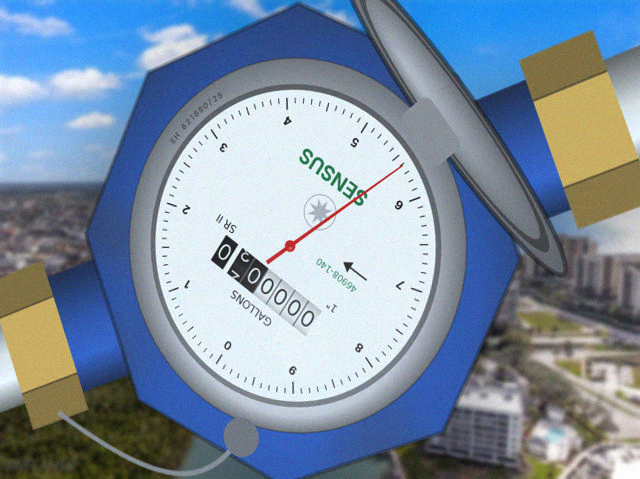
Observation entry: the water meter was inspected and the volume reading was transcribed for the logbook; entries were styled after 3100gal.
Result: 25.6gal
